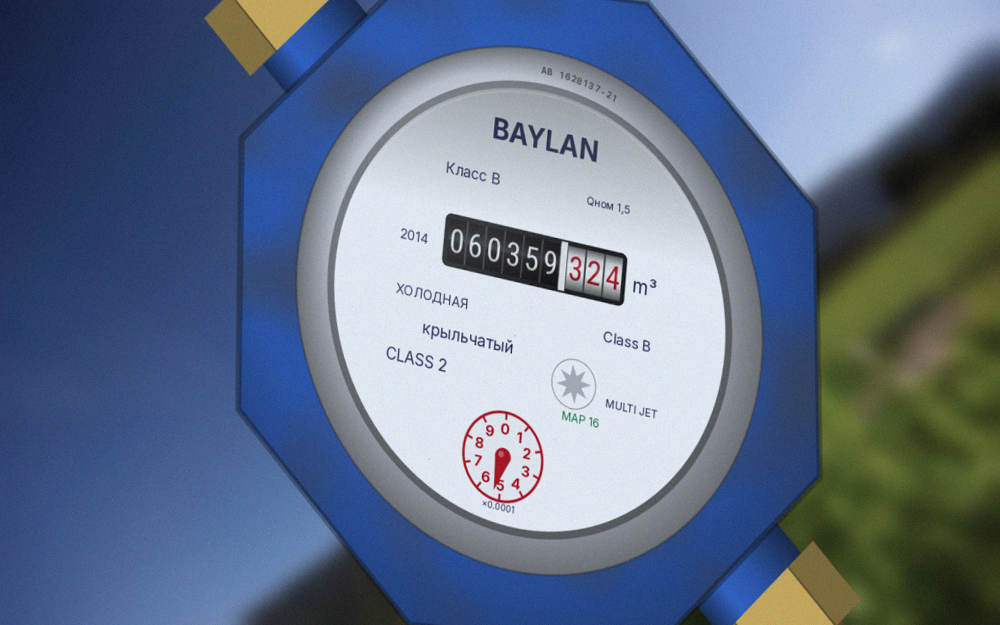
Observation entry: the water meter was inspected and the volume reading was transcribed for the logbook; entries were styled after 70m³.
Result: 60359.3245m³
